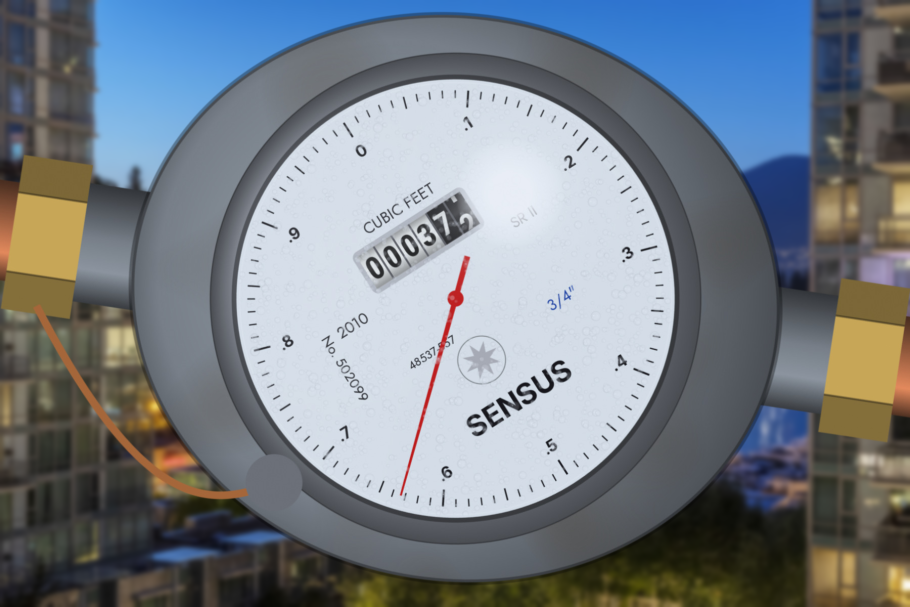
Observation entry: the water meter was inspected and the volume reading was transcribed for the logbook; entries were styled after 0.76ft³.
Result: 371.63ft³
